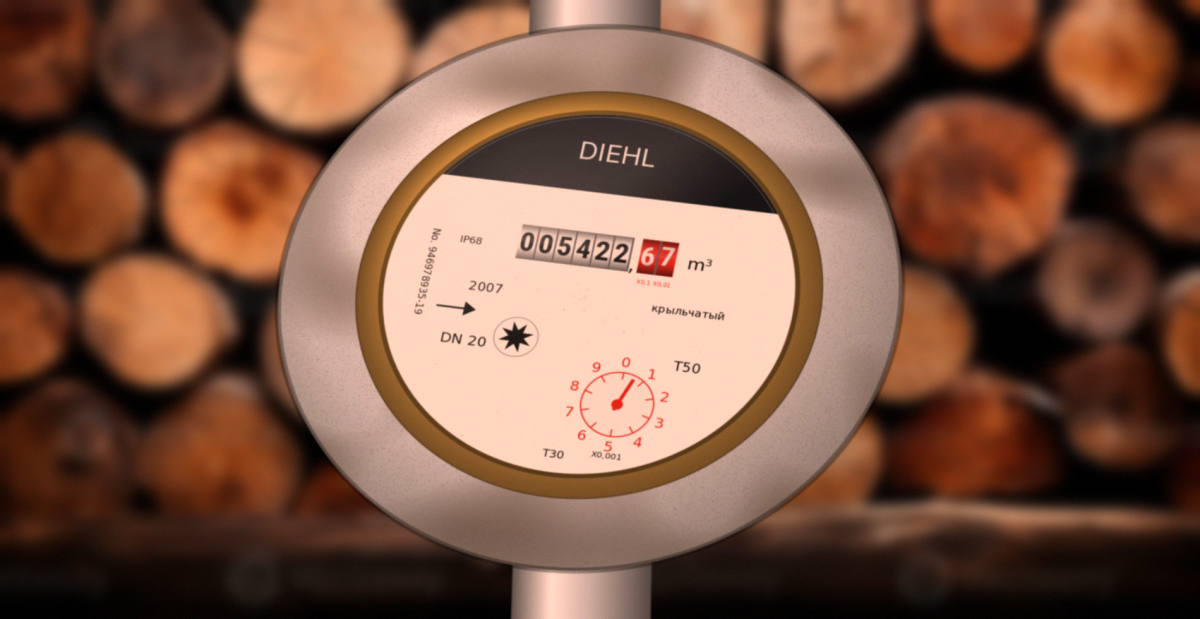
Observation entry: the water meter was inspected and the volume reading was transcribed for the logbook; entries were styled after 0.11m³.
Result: 5422.670m³
